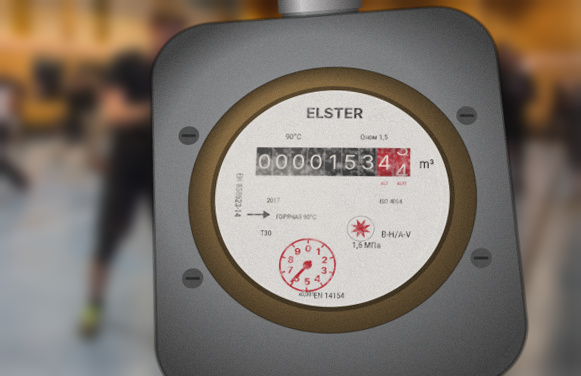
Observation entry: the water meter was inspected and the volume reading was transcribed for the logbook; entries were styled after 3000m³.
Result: 153.436m³
